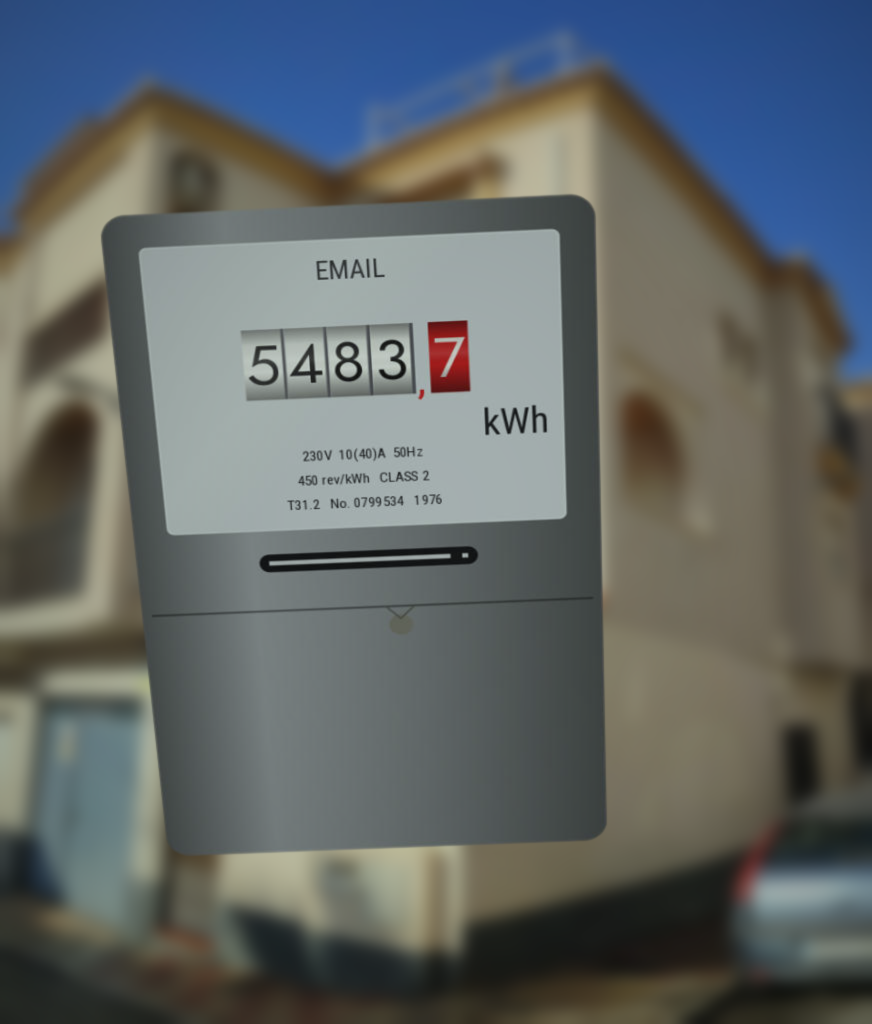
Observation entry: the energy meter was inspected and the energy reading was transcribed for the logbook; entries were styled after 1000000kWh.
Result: 5483.7kWh
